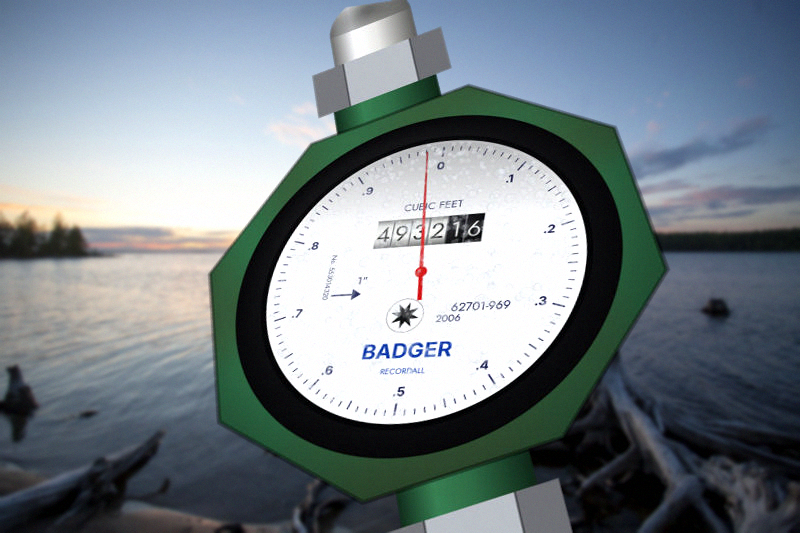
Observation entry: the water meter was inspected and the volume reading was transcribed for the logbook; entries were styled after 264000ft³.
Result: 493215.98ft³
